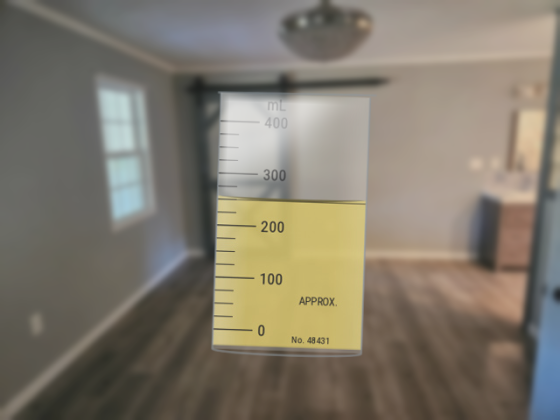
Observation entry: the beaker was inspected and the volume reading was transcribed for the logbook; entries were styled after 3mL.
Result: 250mL
